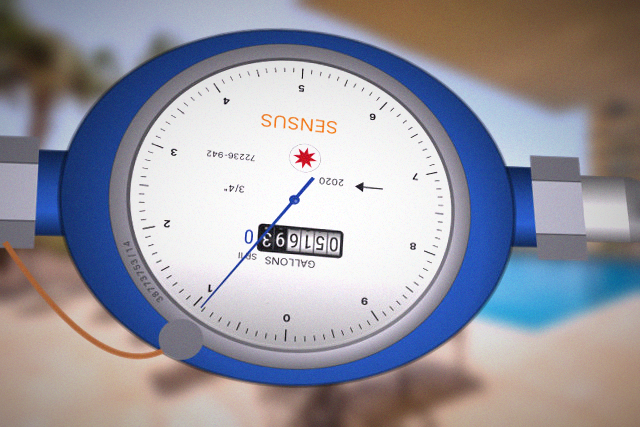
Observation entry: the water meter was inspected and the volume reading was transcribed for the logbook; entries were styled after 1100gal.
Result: 516930.9gal
